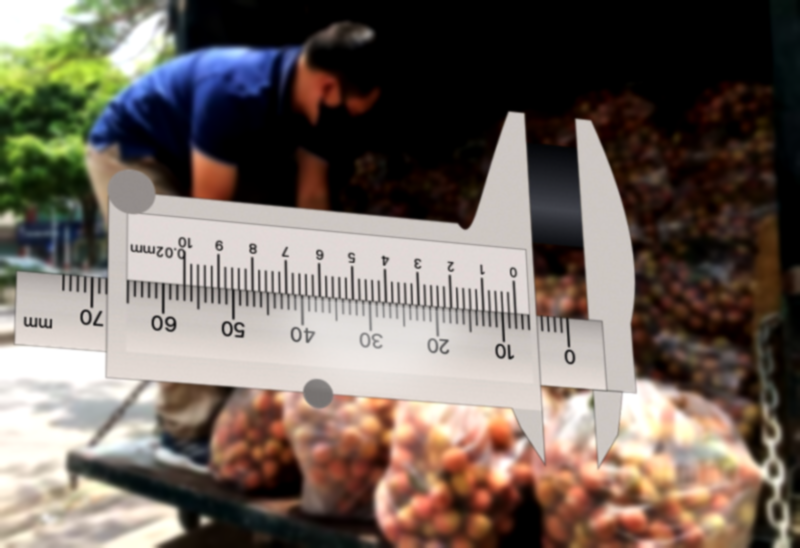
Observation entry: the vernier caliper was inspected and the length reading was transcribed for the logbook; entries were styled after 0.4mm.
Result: 8.0mm
